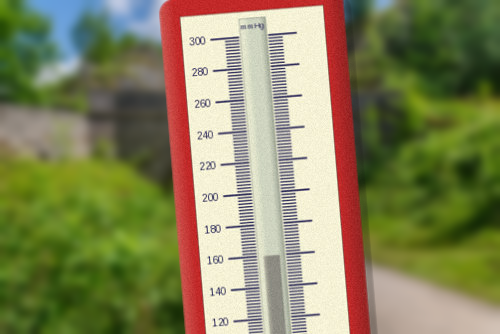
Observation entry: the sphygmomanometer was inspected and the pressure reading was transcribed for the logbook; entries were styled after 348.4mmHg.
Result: 160mmHg
